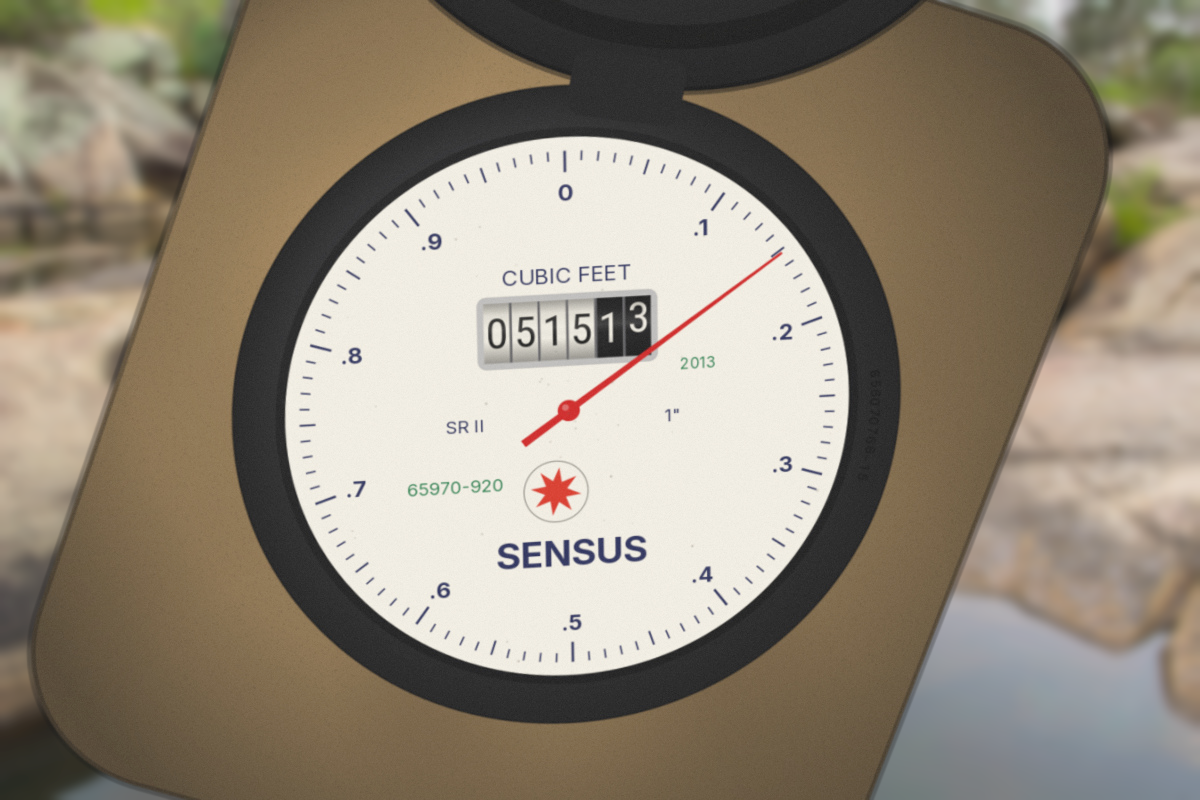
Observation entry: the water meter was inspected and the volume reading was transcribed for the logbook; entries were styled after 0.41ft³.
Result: 51513.15ft³
